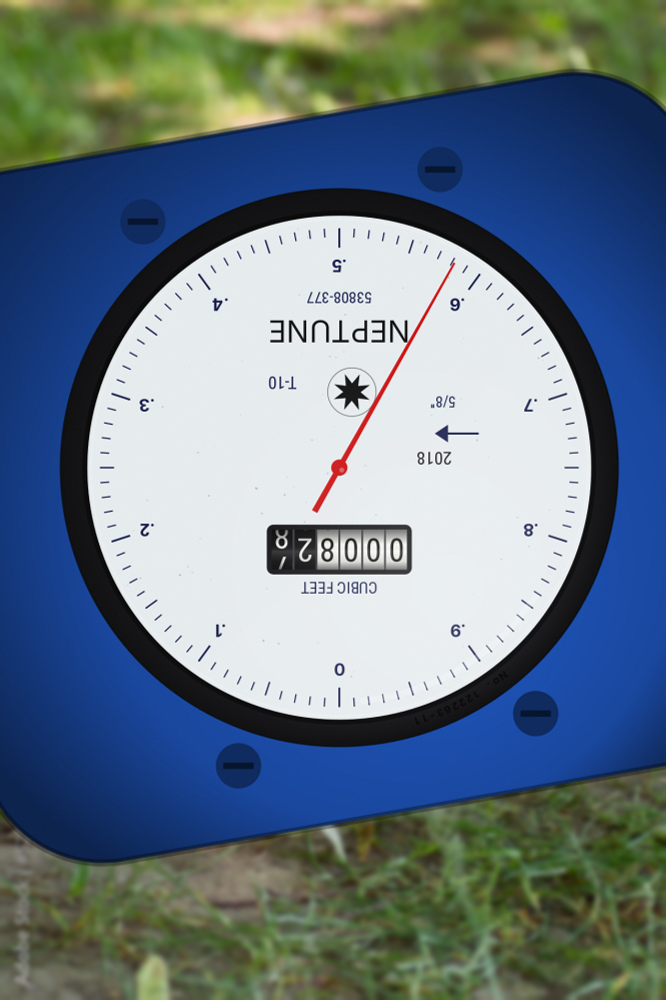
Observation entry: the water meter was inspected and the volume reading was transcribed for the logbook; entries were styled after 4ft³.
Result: 827.58ft³
